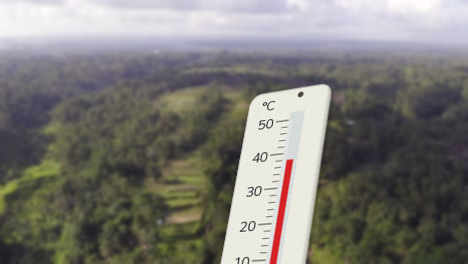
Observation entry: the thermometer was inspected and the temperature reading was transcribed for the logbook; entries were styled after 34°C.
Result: 38°C
